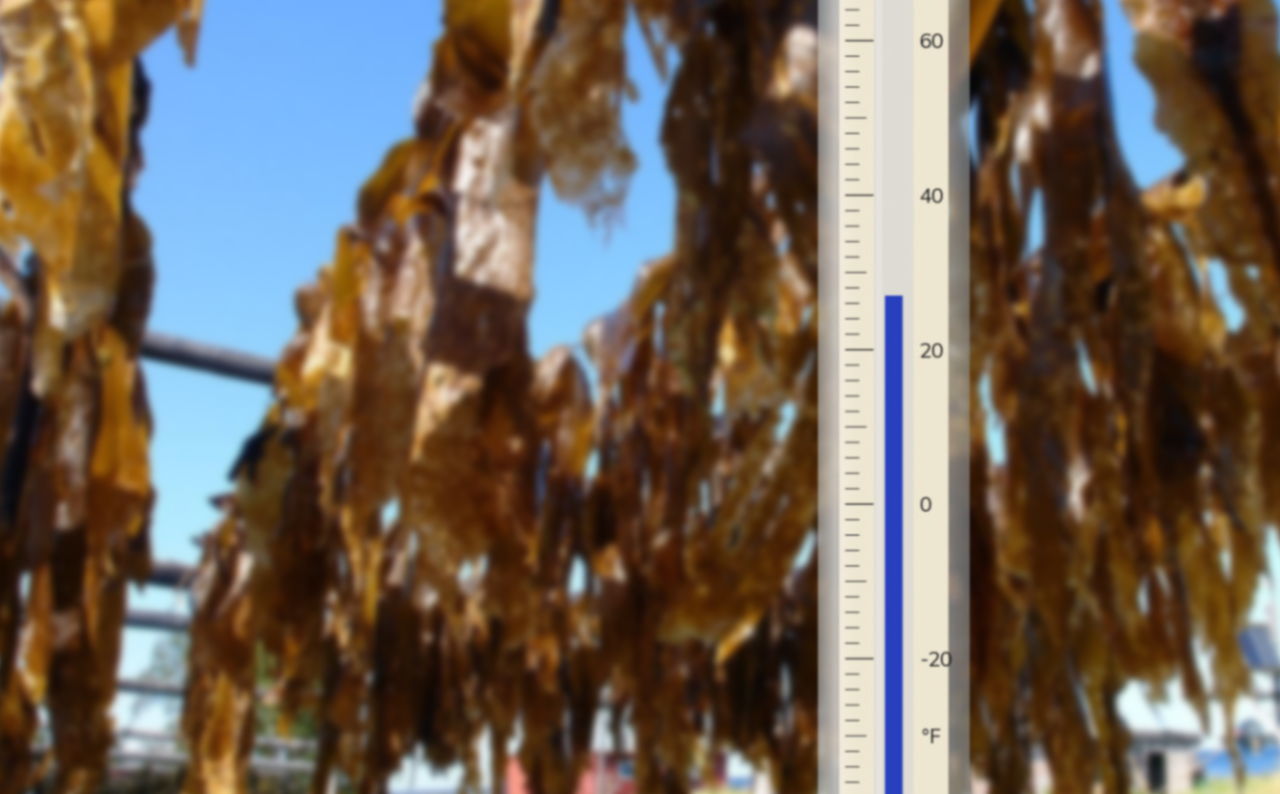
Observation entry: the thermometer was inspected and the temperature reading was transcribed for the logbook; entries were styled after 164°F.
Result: 27°F
